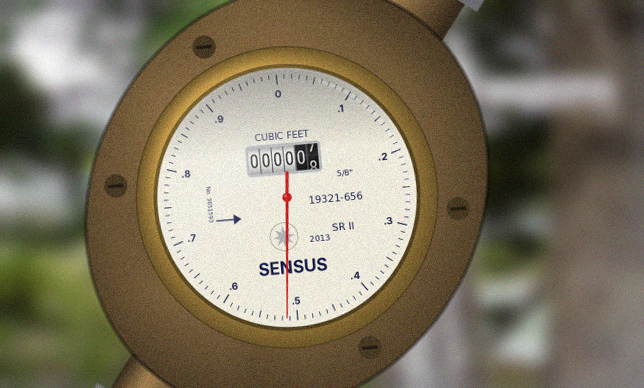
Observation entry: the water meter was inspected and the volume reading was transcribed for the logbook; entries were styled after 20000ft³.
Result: 7.51ft³
